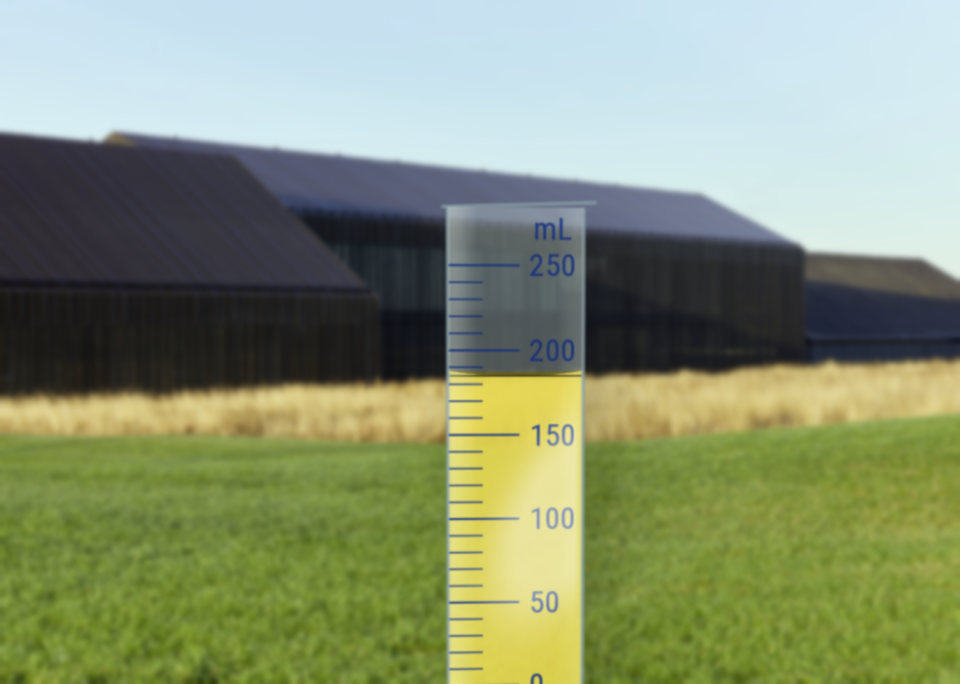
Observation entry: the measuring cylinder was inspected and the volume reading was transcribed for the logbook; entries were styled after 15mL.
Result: 185mL
